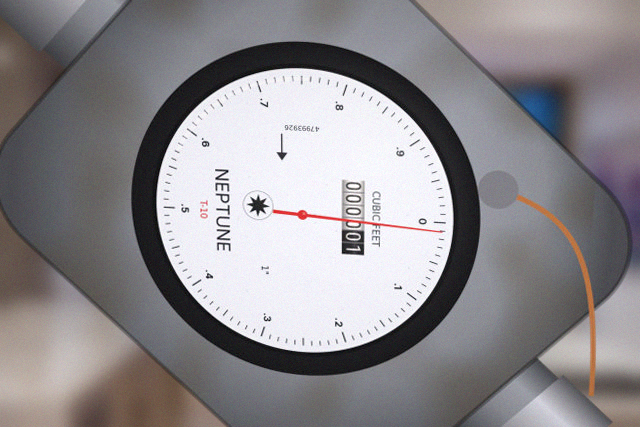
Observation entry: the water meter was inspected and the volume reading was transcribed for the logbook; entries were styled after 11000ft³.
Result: 1.01ft³
